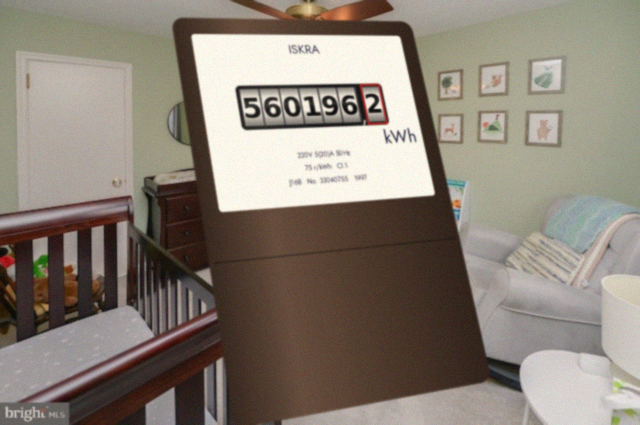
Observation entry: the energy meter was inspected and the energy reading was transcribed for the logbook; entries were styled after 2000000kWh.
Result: 560196.2kWh
